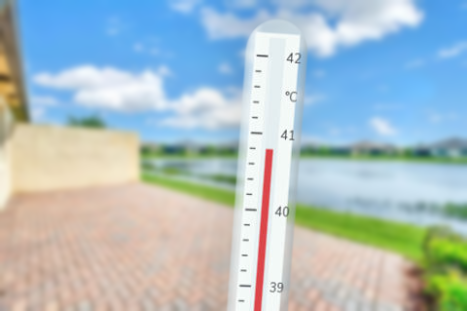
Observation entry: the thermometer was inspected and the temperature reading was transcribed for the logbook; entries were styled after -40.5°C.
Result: 40.8°C
